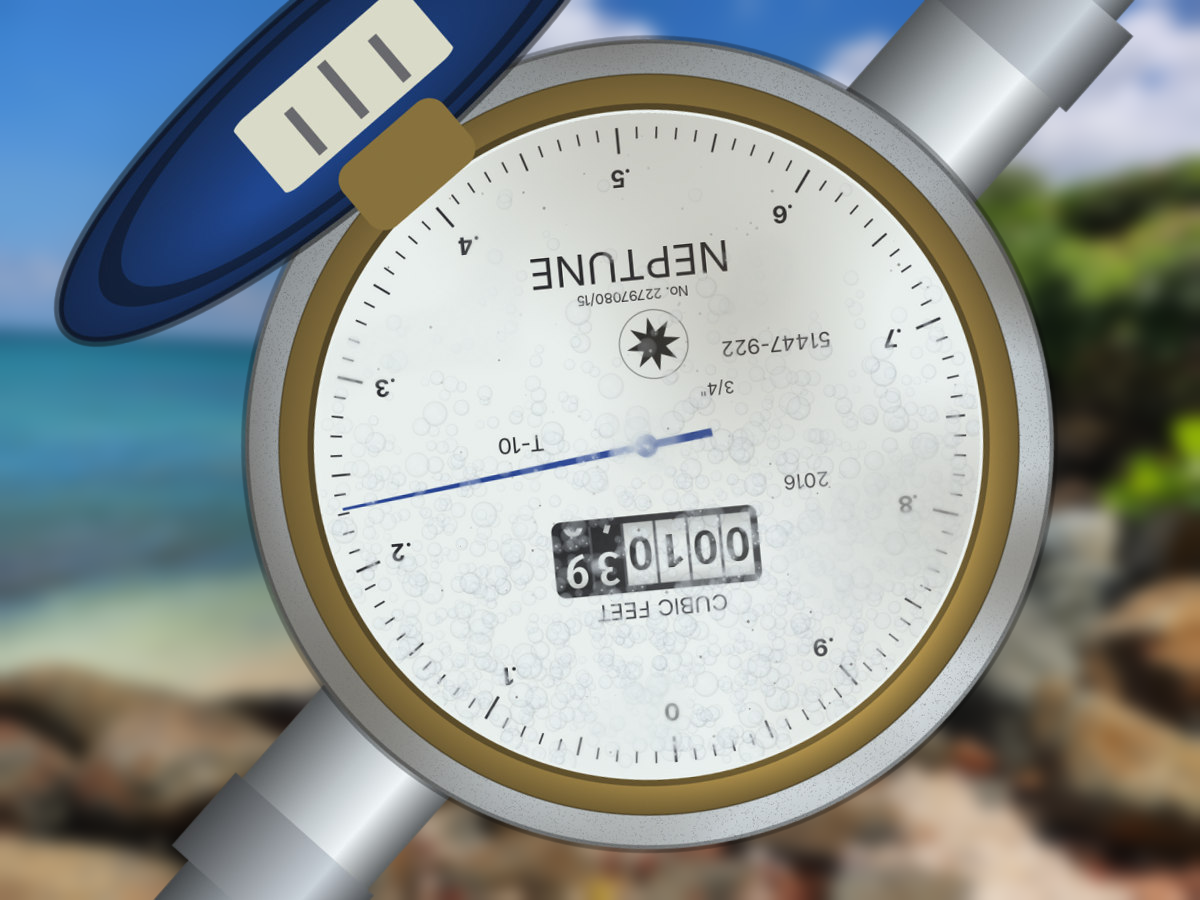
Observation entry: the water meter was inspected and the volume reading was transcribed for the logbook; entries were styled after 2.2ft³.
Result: 1039.23ft³
